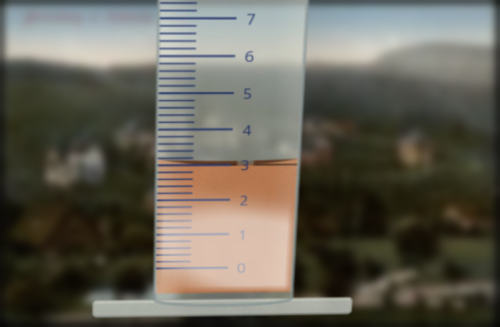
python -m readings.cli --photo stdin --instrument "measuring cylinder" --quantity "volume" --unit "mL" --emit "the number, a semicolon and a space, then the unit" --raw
3; mL
